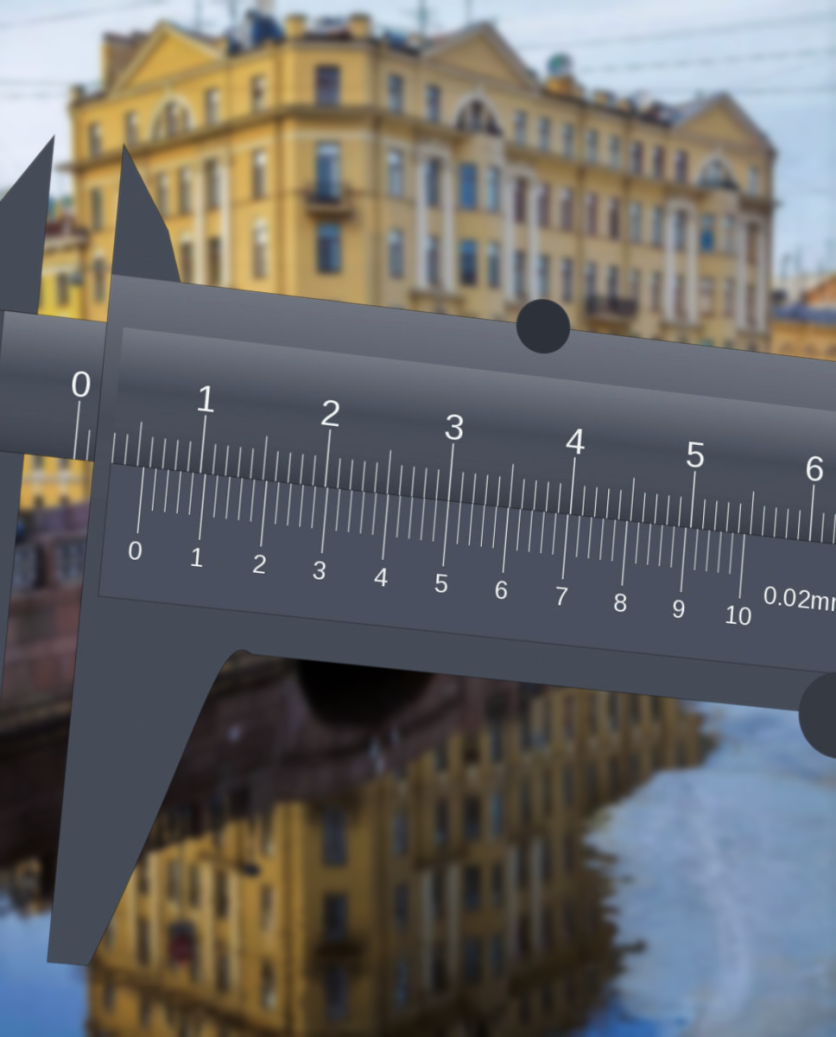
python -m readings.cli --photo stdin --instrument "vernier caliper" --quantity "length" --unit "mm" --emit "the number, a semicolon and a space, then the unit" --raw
5.5; mm
